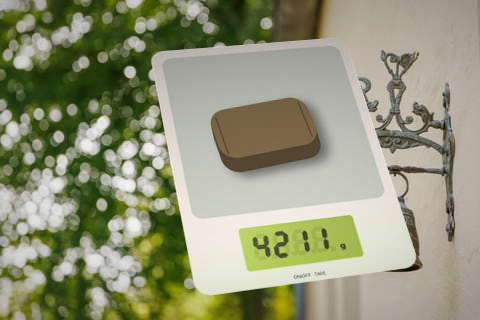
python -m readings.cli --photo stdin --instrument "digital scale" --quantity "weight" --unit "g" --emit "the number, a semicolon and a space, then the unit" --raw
4211; g
